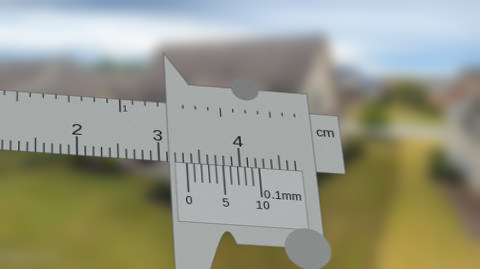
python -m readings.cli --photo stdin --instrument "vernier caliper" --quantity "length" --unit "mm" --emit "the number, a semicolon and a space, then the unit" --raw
33.4; mm
